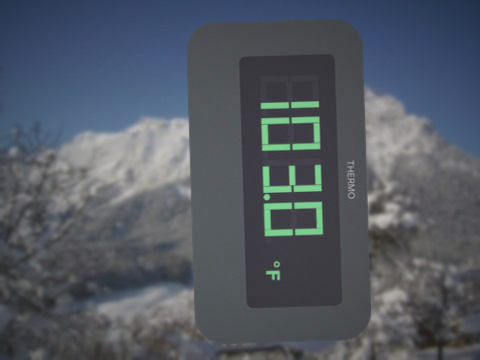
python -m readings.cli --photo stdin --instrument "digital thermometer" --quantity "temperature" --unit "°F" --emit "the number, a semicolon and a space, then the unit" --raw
103.0; °F
